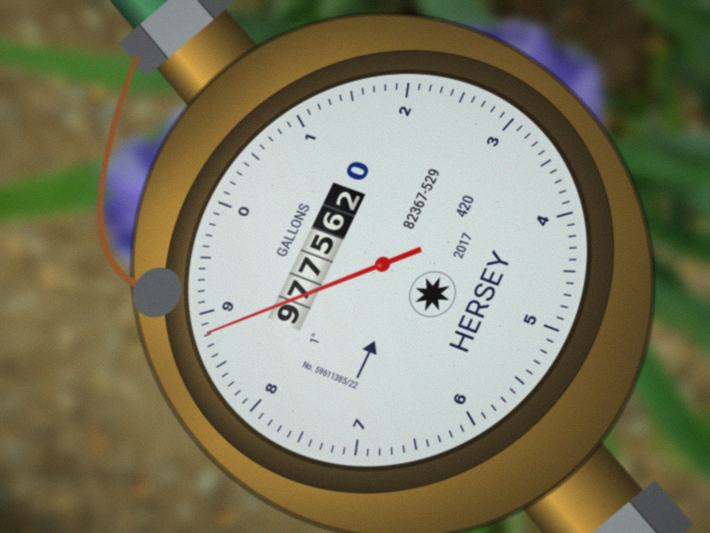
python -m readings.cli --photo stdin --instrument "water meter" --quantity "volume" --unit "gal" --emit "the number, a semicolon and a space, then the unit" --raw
9775618.8; gal
